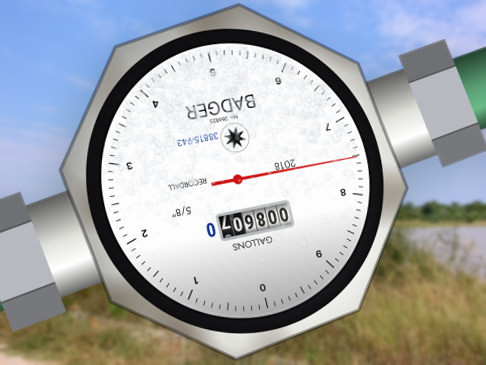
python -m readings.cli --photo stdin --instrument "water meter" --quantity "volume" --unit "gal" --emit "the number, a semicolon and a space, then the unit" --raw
86067.5; gal
